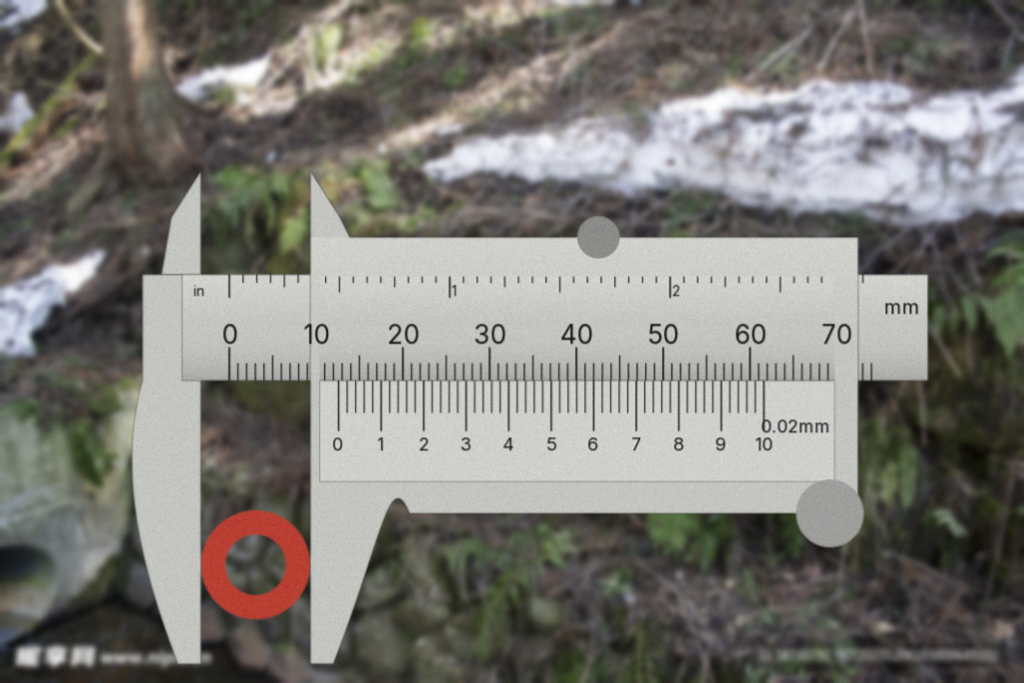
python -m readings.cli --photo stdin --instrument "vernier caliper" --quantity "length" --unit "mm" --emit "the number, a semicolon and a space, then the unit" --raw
12.6; mm
